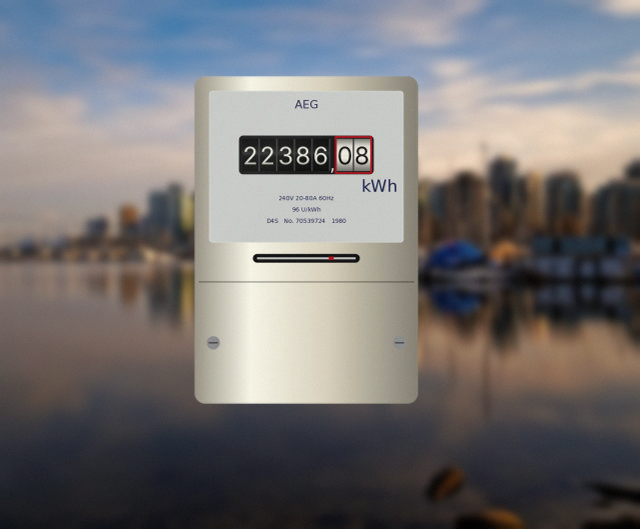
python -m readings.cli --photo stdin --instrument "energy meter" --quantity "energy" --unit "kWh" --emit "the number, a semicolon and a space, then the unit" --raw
22386.08; kWh
